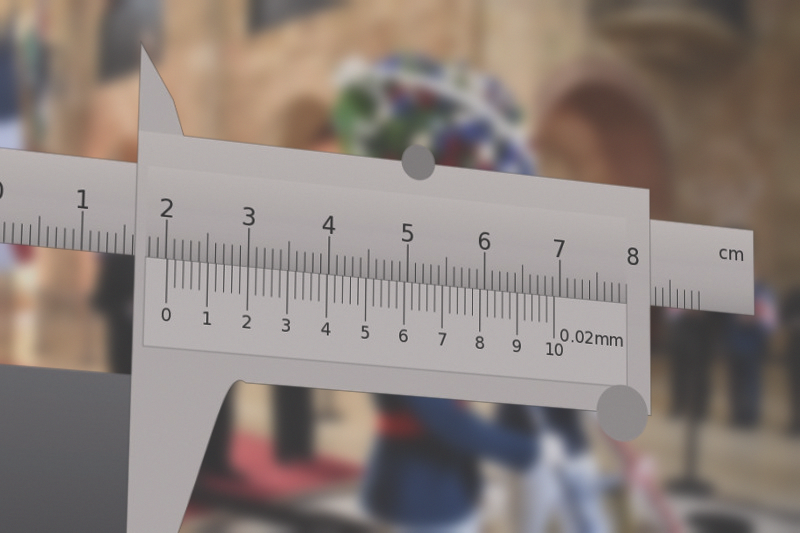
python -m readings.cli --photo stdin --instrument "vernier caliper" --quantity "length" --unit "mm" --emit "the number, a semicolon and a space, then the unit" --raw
20.2; mm
